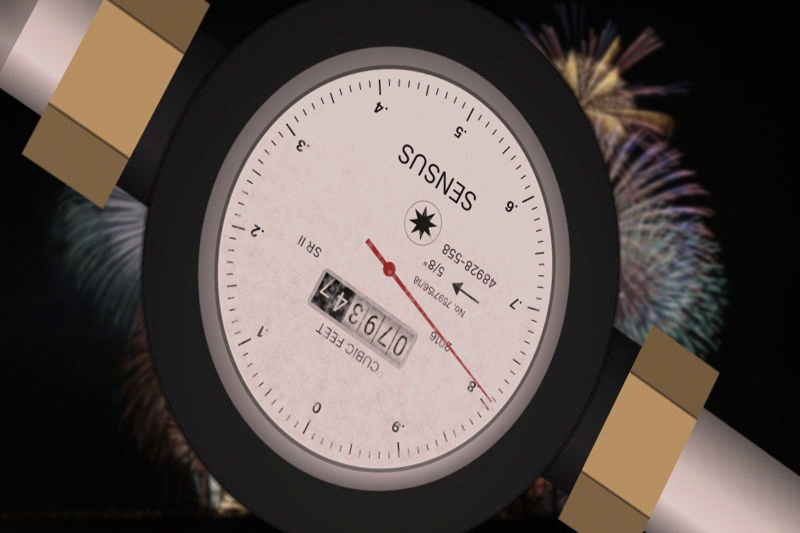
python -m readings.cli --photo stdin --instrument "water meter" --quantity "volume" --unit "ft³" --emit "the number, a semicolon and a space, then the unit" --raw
79346.79; ft³
